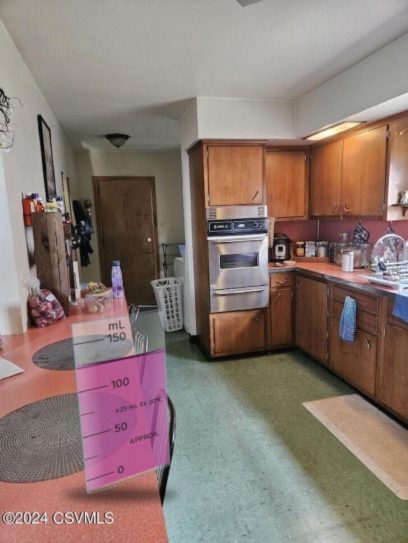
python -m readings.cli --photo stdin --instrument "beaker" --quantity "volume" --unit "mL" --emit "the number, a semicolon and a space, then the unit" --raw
125; mL
